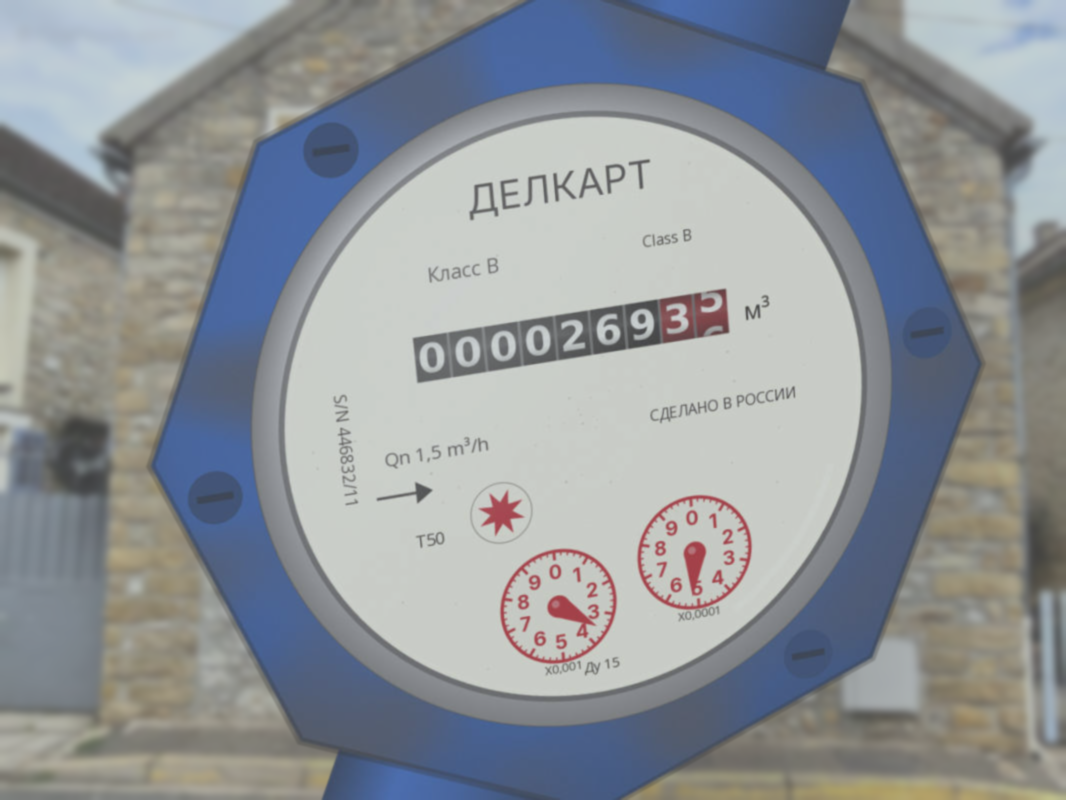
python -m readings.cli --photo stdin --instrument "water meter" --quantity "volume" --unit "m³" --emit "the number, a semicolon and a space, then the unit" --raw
269.3535; m³
